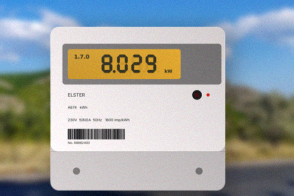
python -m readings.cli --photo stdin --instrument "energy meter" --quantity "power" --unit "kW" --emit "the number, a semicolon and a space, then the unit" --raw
8.029; kW
